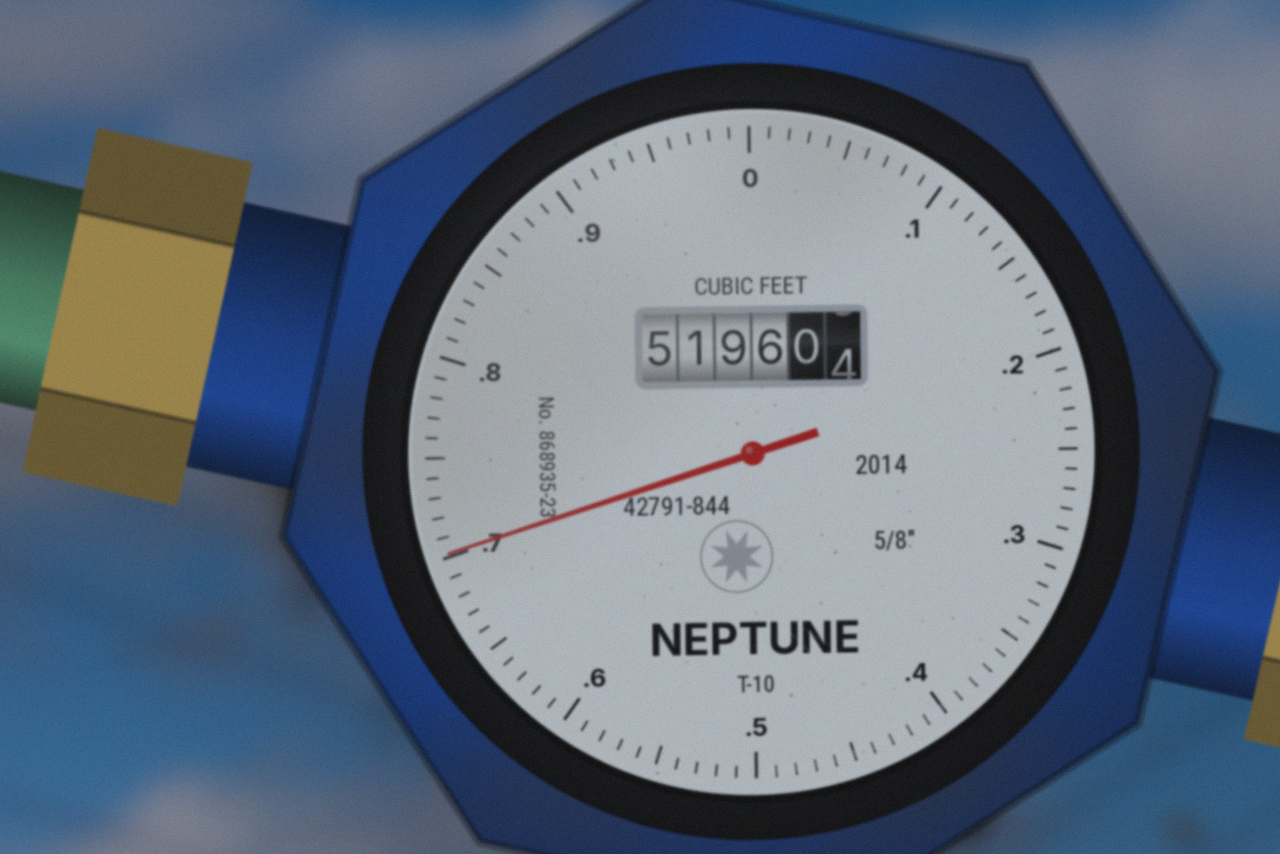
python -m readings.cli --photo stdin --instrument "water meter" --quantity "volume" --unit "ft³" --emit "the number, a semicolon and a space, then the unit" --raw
519603.70; ft³
